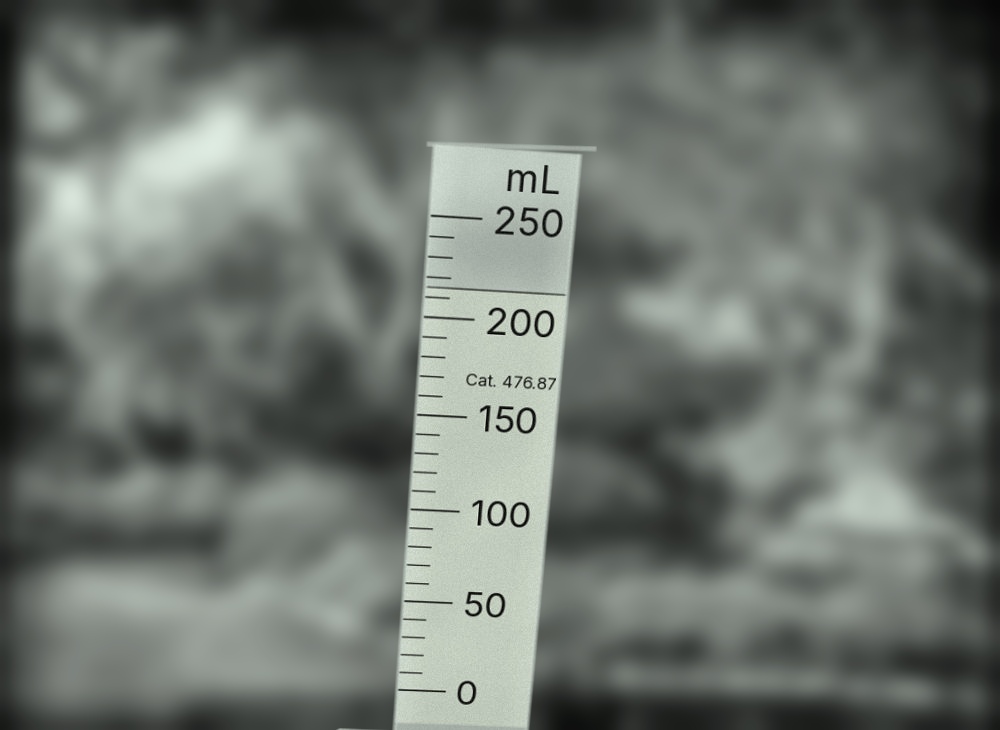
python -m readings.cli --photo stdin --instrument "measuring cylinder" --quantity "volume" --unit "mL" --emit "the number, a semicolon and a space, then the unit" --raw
215; mL
